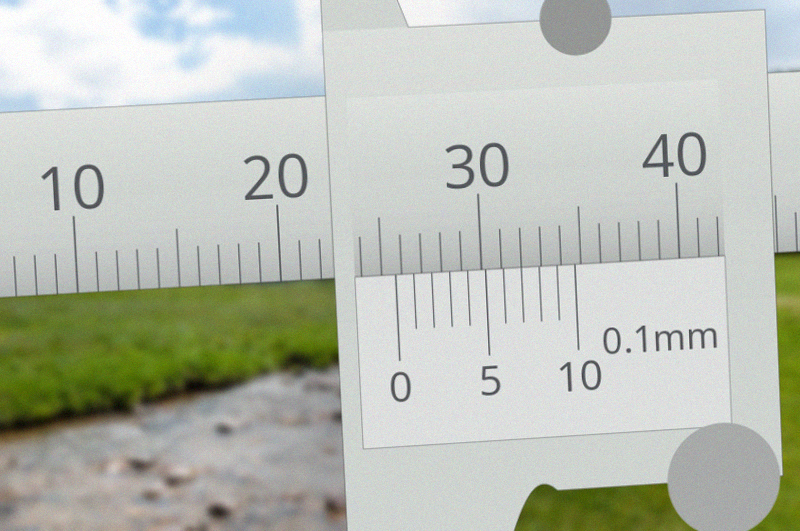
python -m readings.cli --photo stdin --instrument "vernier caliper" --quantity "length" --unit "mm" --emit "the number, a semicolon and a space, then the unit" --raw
25.7; mm
